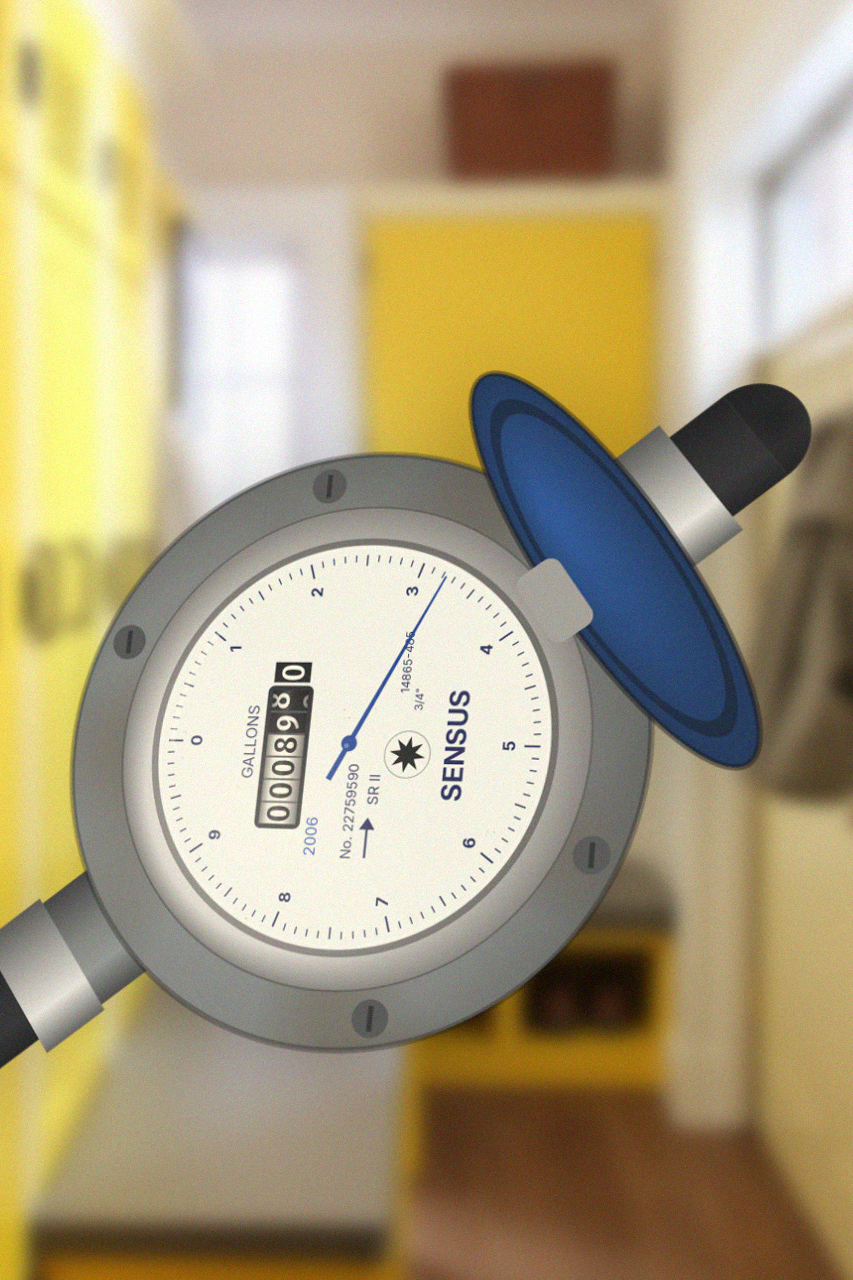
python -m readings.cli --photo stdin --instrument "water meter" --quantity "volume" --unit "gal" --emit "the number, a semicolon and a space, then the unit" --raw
8983.2; gal
